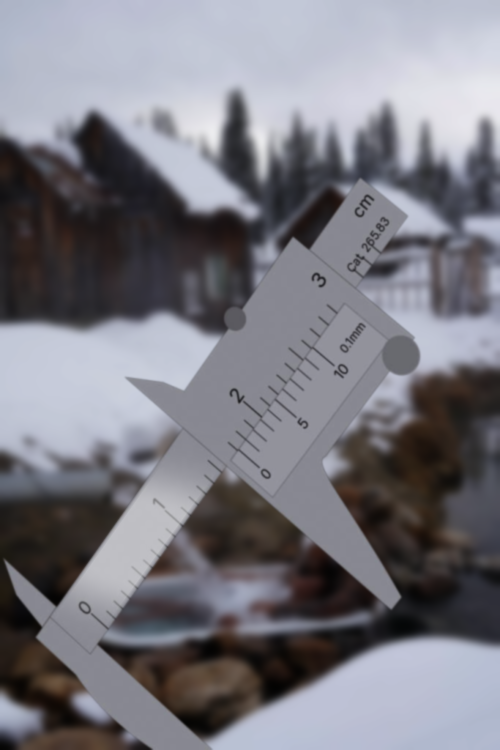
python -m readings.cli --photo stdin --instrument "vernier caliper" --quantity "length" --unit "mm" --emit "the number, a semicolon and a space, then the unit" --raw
17.1; mm
